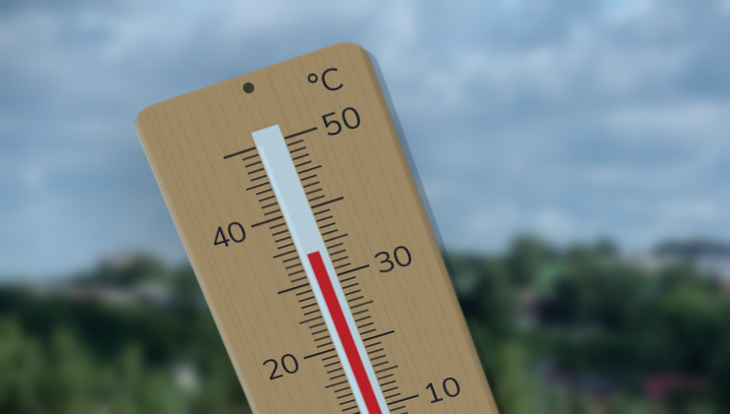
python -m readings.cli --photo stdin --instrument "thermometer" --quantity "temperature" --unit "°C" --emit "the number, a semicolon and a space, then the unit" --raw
34; °C
